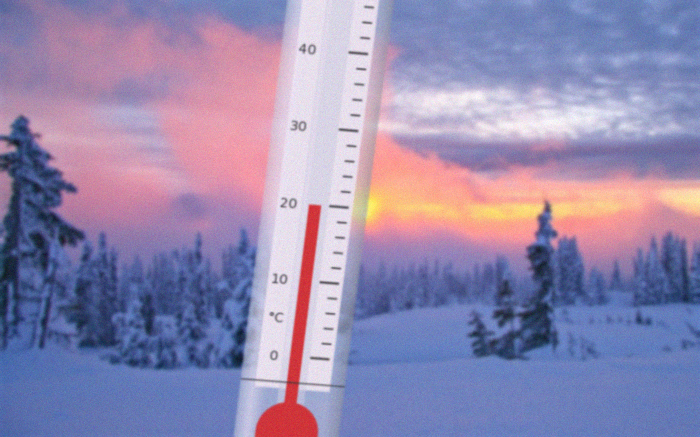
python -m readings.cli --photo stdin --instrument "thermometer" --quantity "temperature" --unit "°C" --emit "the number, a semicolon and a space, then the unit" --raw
20; °C
